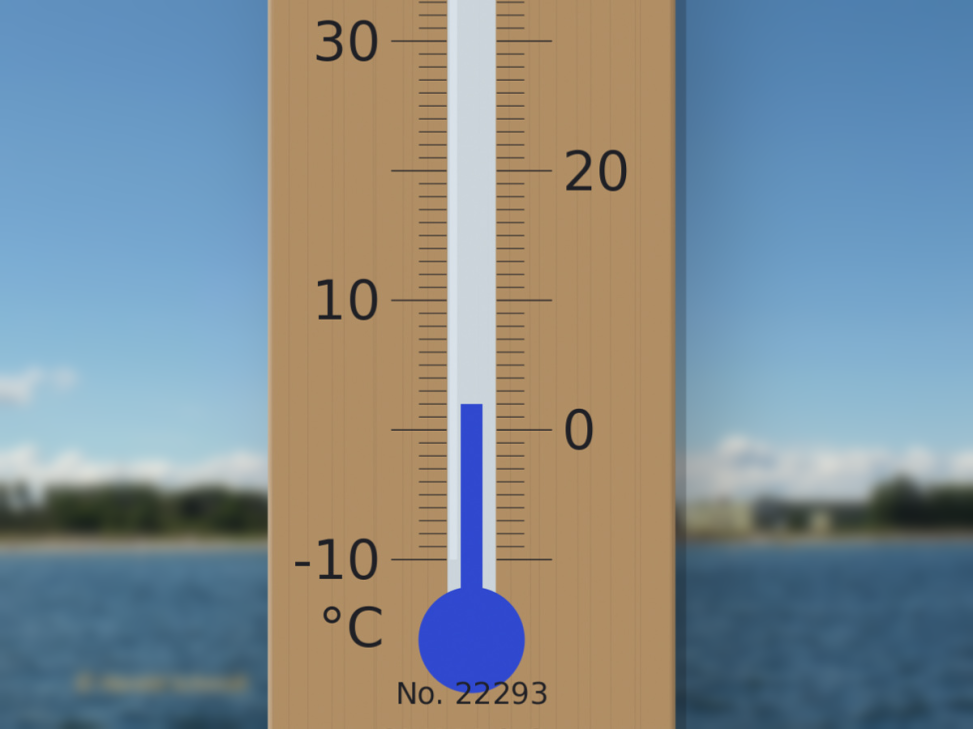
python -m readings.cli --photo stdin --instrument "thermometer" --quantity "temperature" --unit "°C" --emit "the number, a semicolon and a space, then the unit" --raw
2; °C
